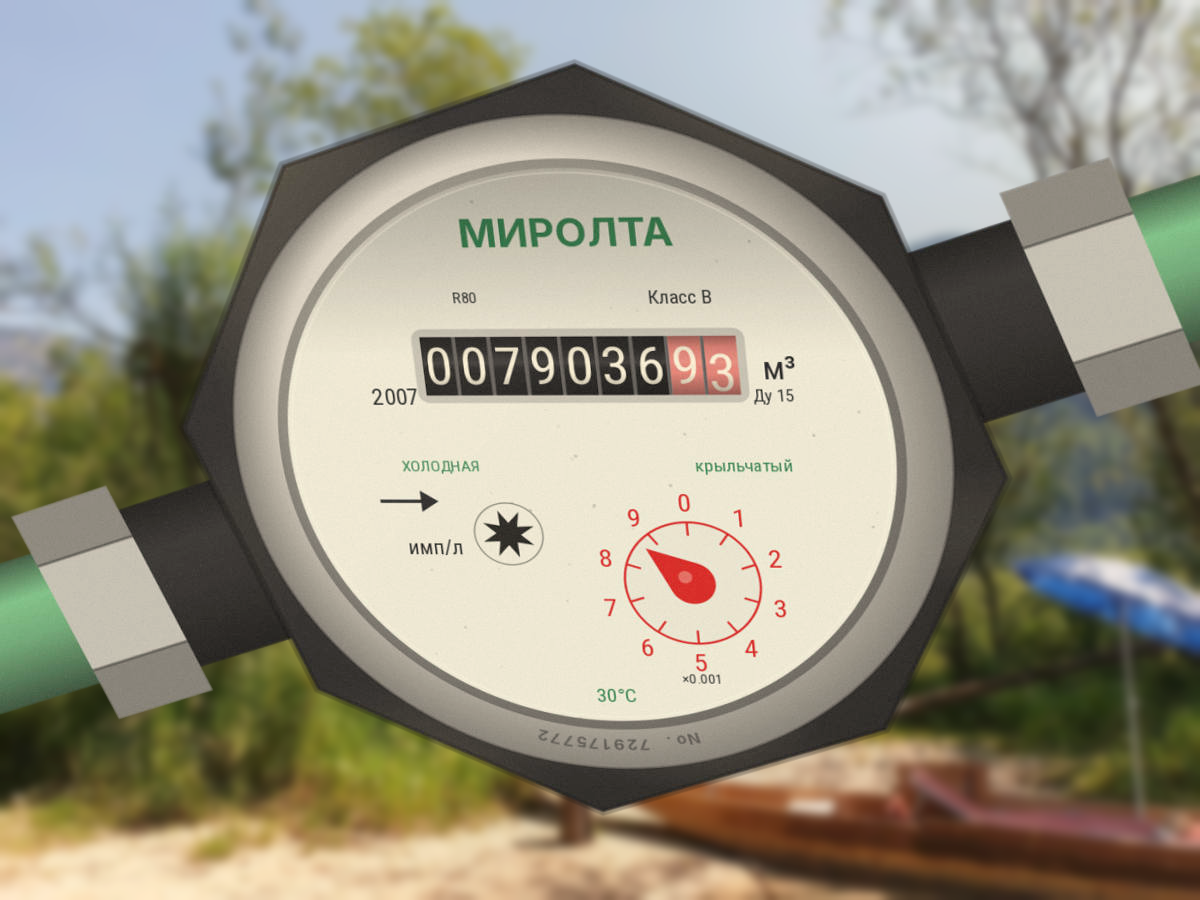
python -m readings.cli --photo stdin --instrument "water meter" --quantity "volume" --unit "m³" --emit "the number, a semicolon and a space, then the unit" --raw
79036.928; m³
